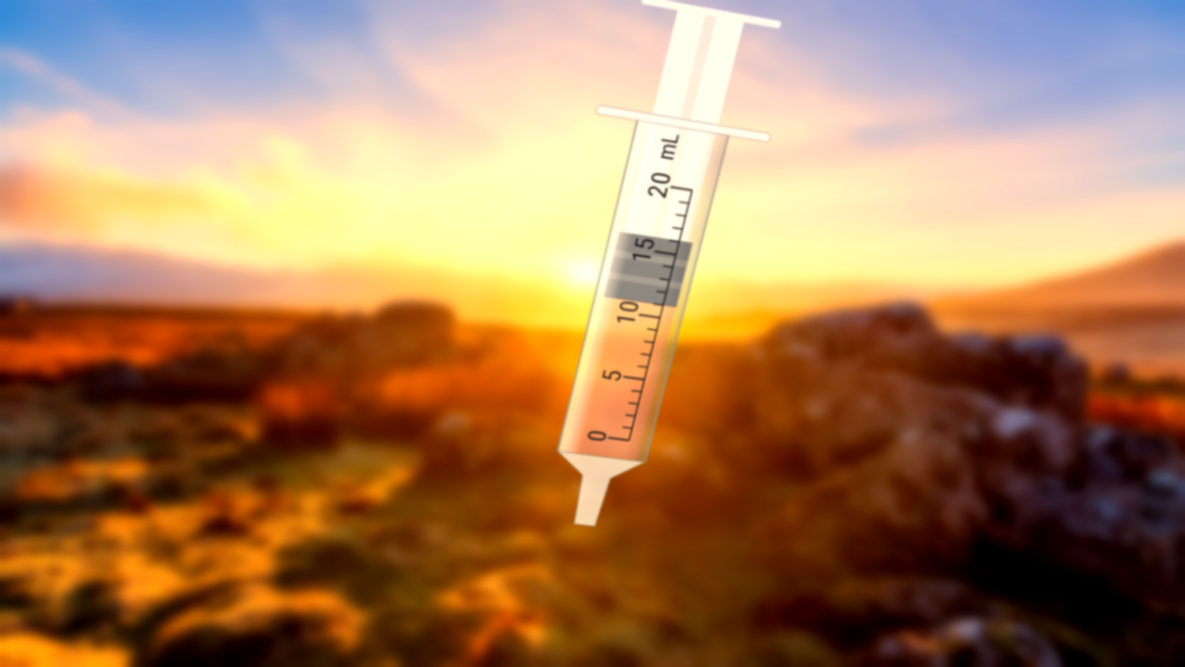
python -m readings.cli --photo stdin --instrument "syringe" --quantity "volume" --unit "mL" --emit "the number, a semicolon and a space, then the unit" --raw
11; mL
